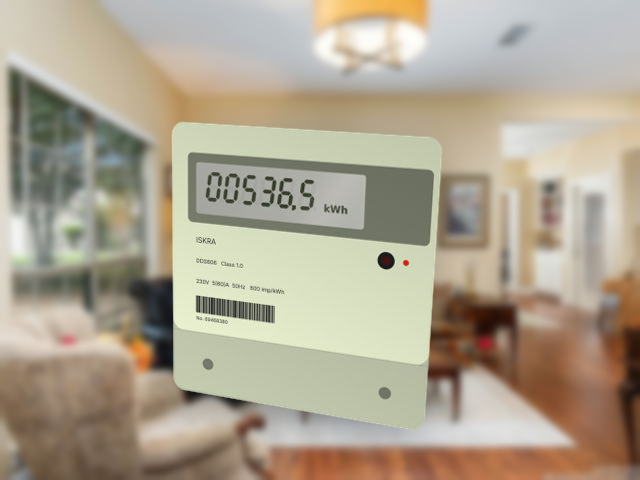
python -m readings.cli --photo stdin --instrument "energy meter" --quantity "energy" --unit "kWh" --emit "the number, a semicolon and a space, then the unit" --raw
536.5; kWh
